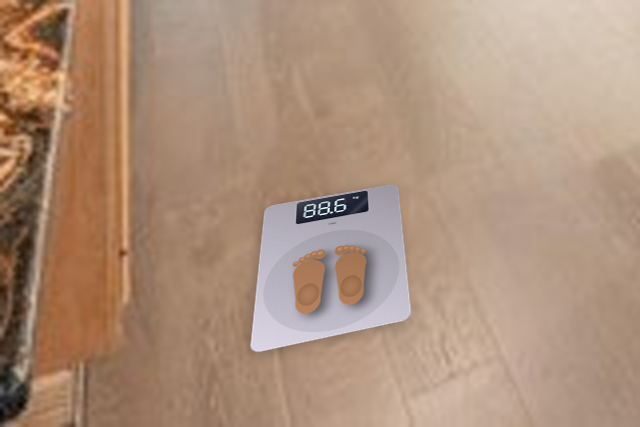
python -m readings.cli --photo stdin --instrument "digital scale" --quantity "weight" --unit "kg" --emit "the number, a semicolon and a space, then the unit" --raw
88.6; kg
